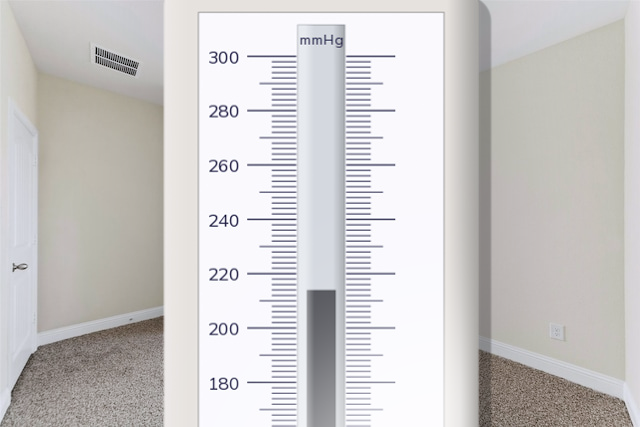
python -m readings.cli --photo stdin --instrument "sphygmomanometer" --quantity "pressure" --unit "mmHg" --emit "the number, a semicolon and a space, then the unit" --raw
214; mmHg
